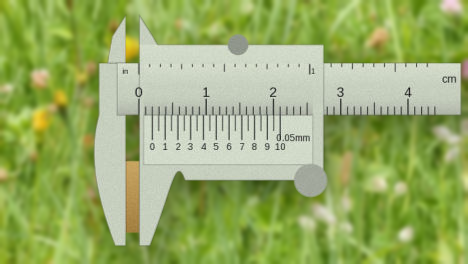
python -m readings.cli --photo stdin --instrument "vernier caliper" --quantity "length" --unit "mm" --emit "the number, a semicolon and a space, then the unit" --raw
2.0; mm
